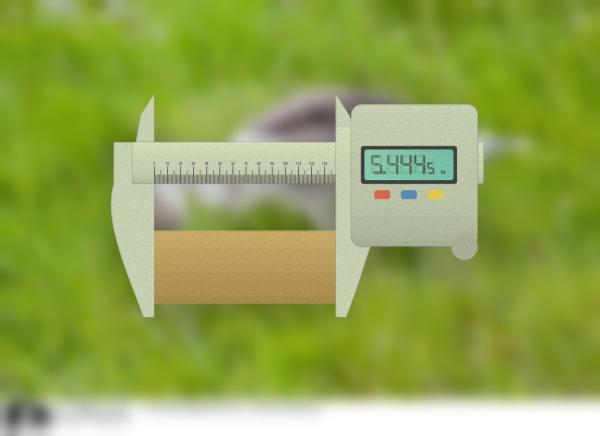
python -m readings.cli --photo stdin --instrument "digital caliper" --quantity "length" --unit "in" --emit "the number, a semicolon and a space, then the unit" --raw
5.4445; in
